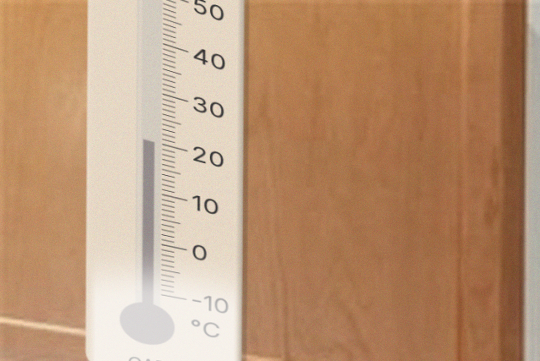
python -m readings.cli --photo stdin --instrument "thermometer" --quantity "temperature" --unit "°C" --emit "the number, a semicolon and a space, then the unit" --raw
20; °C
